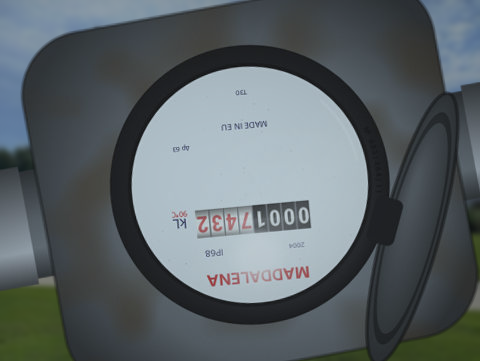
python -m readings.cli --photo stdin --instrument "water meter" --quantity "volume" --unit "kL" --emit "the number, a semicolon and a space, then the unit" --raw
1.7432; kL
